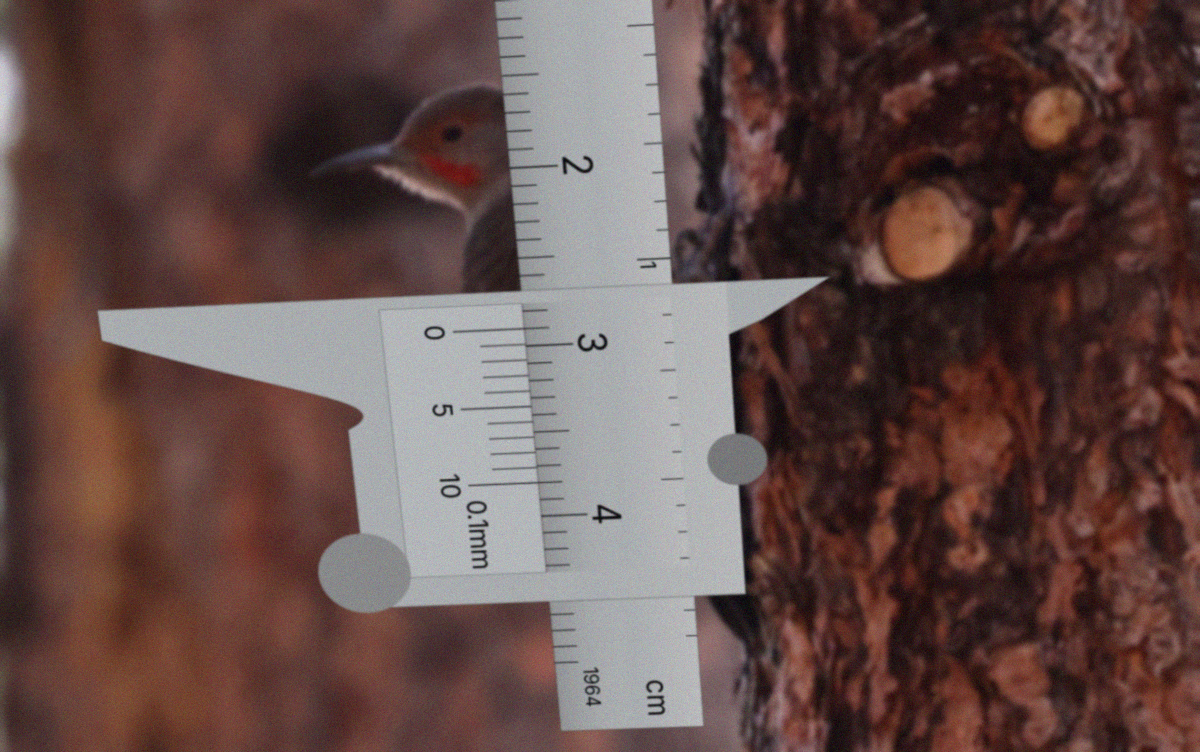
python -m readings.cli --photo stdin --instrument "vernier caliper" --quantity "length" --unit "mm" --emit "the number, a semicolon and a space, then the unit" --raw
29.0; mm
